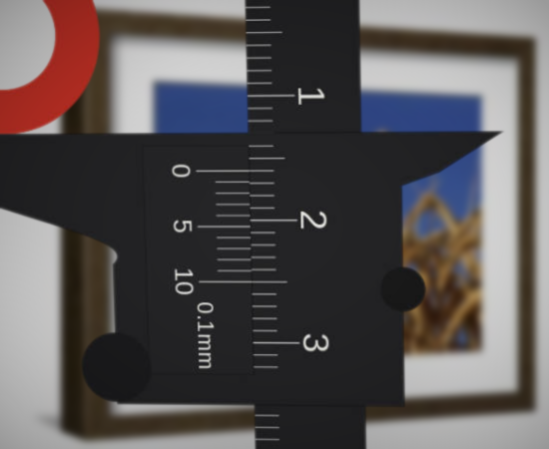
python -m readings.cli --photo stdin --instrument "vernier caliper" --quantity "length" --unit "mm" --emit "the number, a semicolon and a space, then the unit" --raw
16.0; mm
